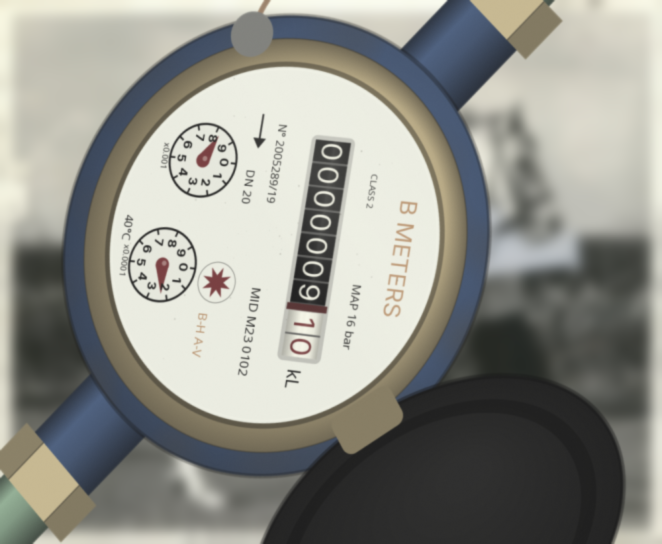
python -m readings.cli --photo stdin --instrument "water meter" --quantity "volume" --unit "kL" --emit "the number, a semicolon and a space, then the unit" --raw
9.1082; kL
